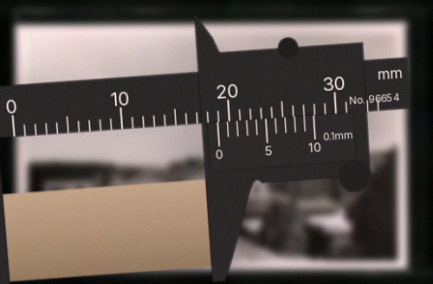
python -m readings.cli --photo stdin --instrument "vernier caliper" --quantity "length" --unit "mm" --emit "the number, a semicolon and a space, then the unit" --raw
18.9; mm
